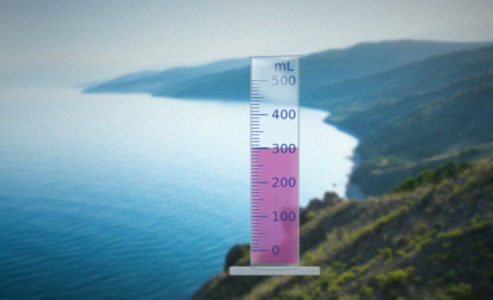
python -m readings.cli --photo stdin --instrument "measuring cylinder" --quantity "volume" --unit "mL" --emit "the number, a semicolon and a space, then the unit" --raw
300; mL
